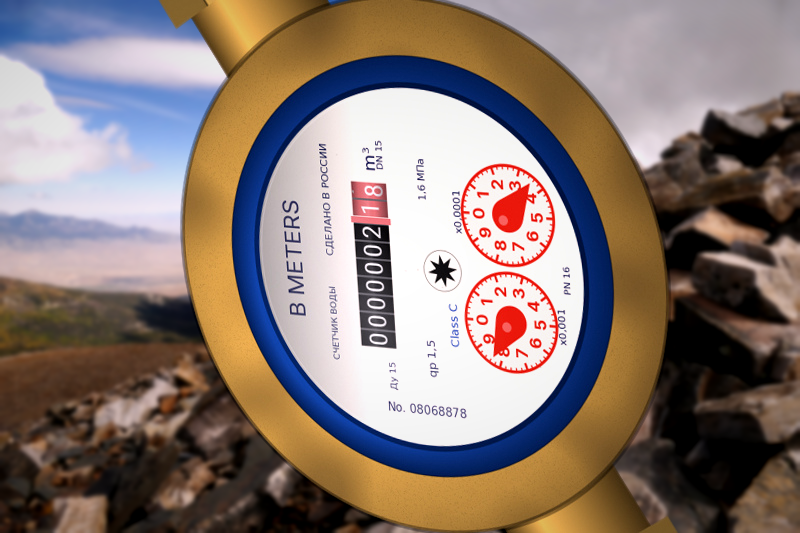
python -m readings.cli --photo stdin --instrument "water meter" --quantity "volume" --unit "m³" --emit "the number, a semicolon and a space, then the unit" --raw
2.1783; m³
